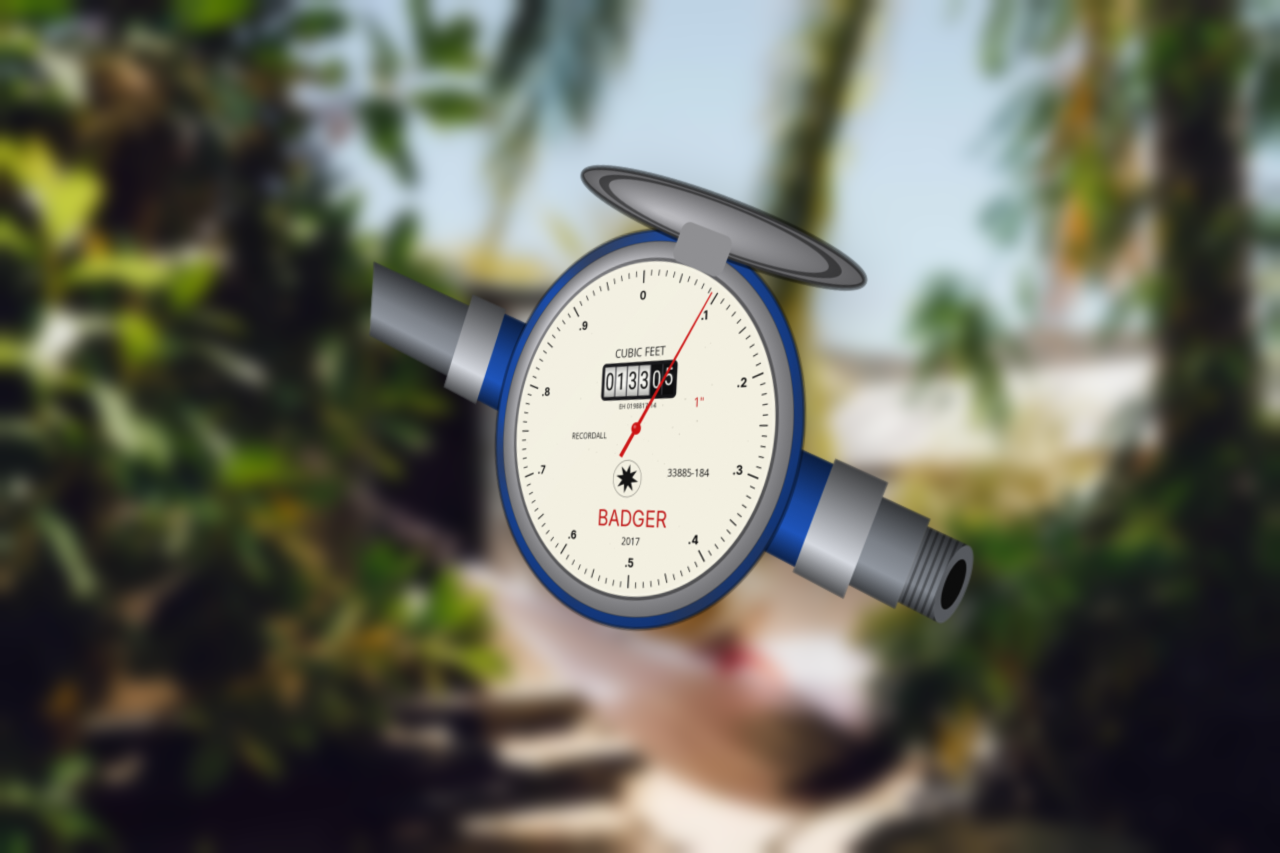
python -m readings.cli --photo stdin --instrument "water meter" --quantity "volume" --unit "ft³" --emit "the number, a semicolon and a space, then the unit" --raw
13305.09; ft³
